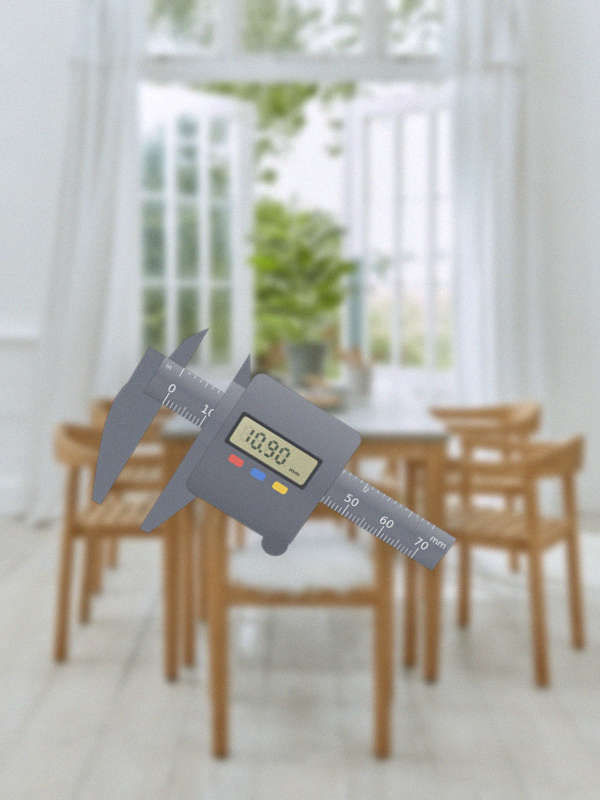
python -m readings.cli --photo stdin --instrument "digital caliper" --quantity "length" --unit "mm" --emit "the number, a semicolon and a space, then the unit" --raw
10.90; mm
